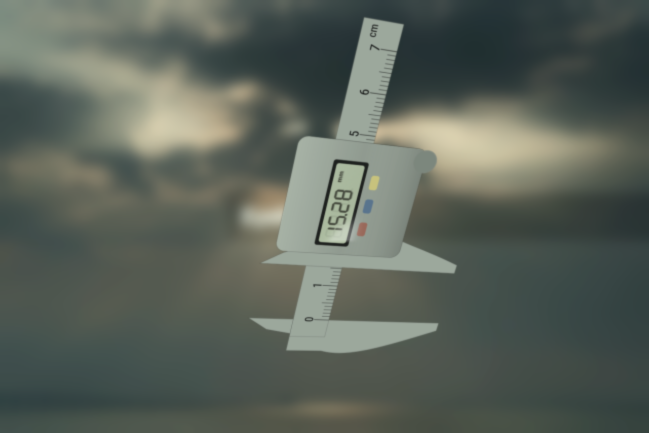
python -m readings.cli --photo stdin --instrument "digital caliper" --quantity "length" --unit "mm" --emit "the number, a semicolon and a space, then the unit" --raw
15.28; mm
